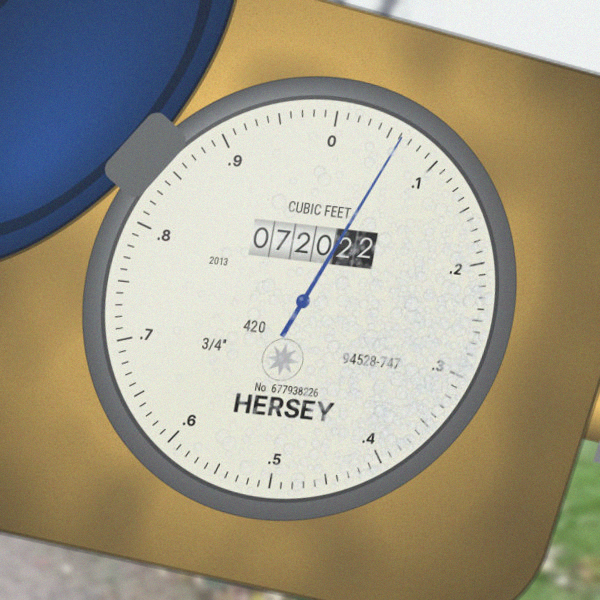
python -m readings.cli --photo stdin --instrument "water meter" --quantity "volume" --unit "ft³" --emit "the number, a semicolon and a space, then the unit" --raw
72022.06; ft³
